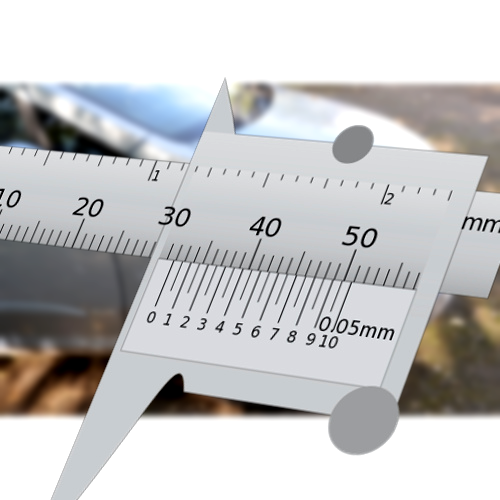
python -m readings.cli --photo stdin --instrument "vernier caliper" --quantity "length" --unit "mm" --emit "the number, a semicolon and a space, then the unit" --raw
31.8; mm
